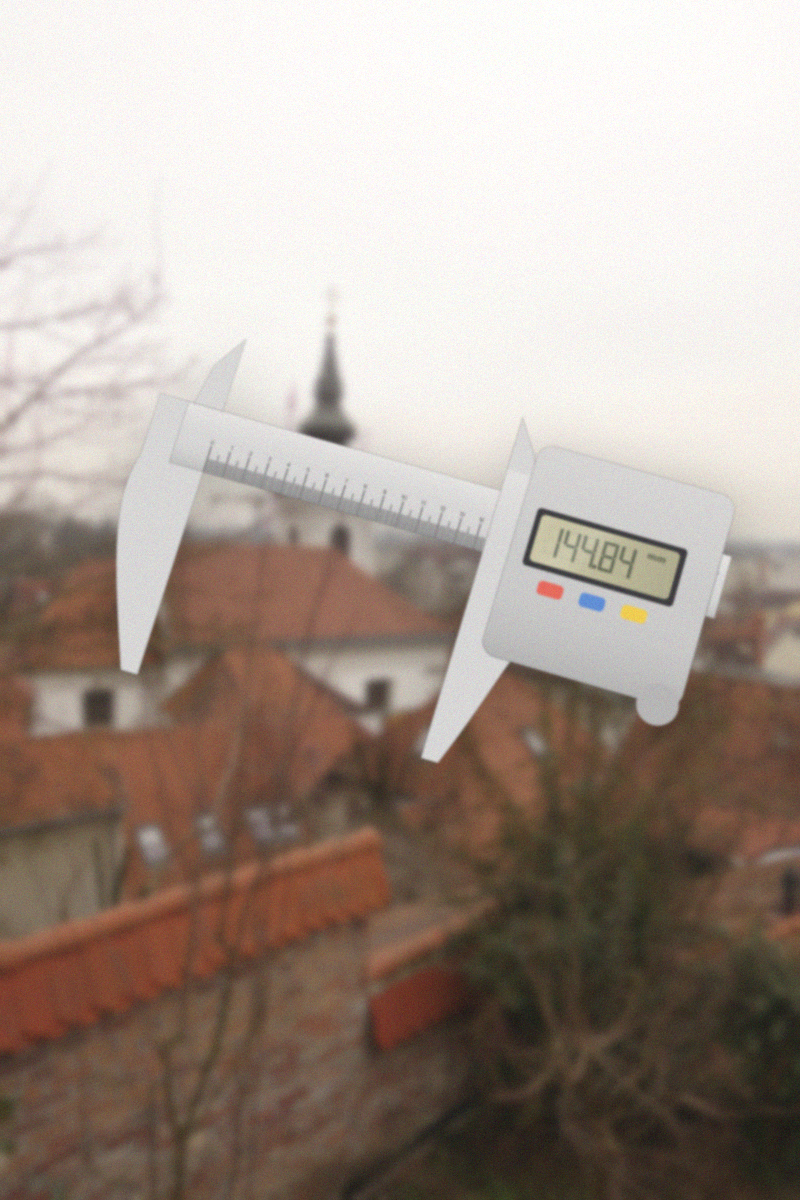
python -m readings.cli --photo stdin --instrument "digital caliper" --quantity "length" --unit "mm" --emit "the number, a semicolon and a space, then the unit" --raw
144.84; mm
